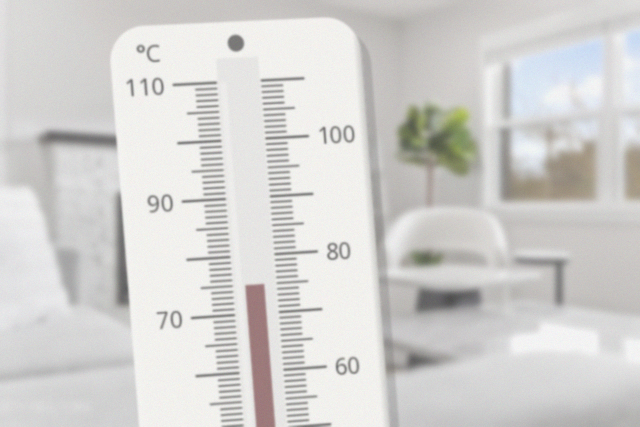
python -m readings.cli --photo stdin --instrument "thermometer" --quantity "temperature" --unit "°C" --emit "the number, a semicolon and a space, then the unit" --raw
75; °C
